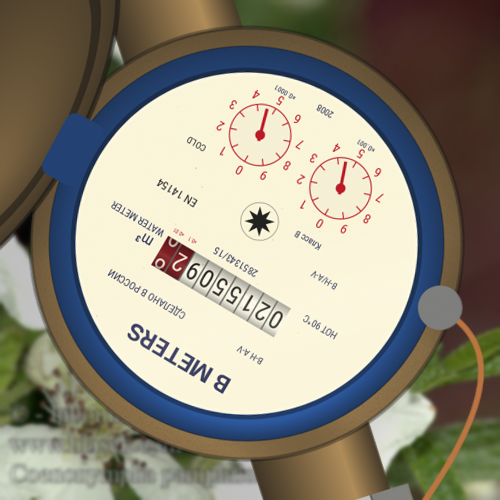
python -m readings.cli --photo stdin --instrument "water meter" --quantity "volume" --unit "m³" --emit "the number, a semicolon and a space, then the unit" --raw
215509.2844; m³
